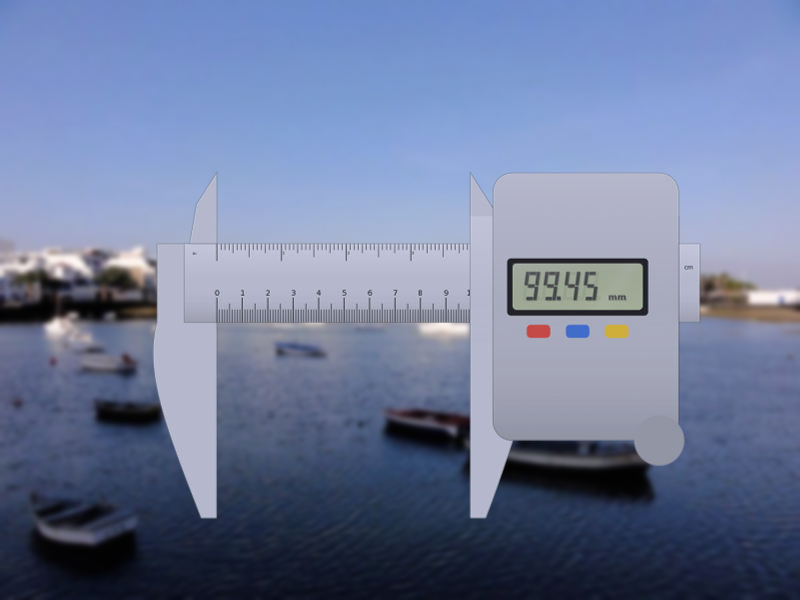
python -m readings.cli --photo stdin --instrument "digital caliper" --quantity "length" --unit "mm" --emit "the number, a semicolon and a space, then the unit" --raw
99.45; mm
